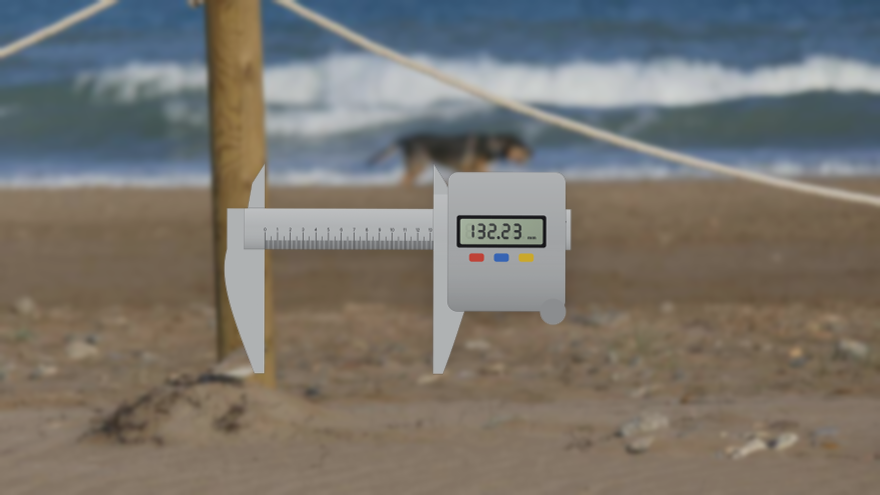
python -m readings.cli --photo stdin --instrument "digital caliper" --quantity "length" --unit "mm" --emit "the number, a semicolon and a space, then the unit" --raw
132.23; mm
